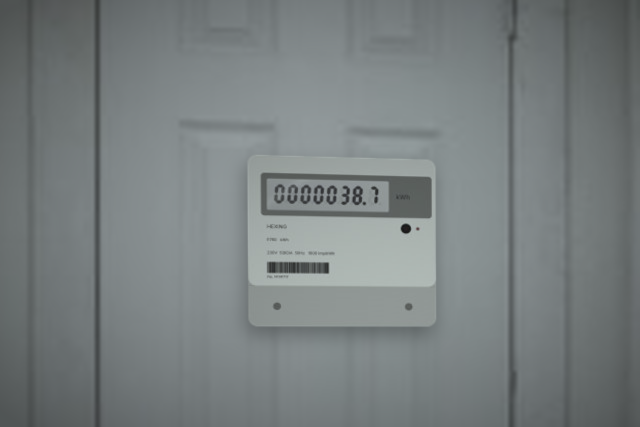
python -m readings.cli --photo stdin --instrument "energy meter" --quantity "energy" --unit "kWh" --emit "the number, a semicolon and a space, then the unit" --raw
38.7; kWh
